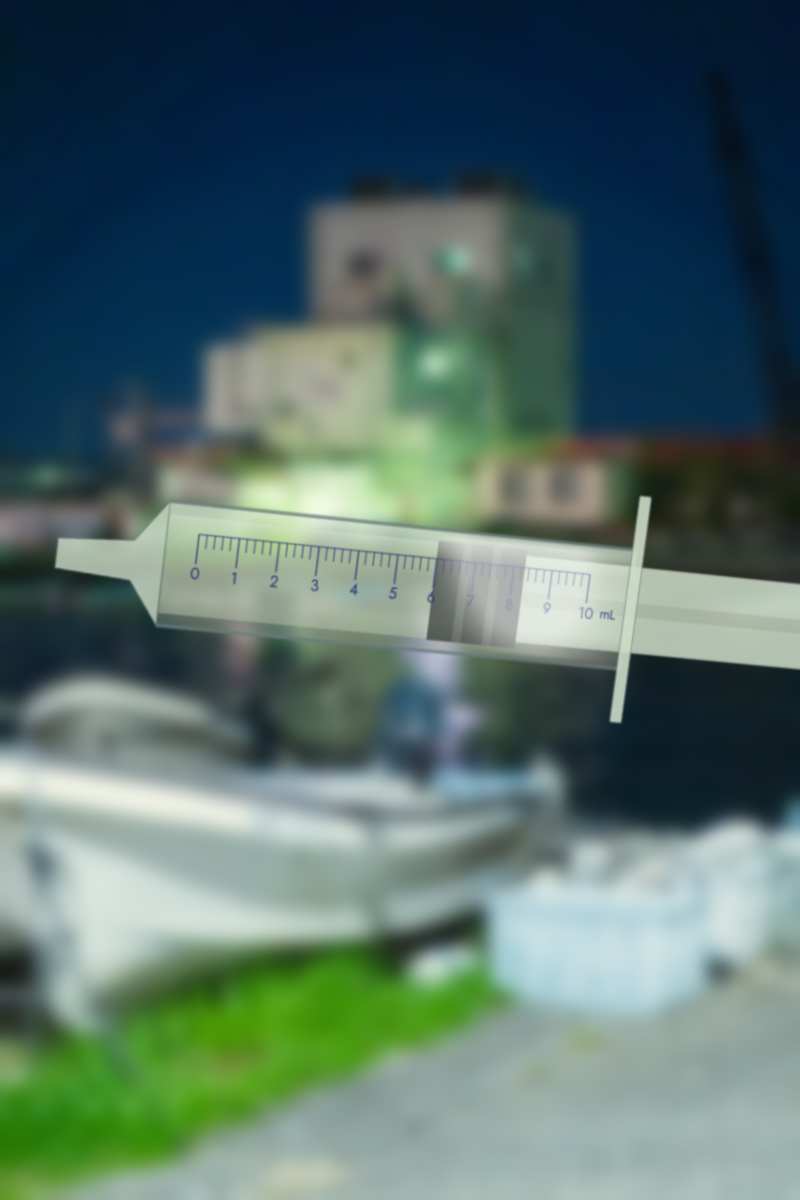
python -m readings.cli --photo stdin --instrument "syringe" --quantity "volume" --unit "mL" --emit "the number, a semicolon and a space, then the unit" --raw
6; mL
